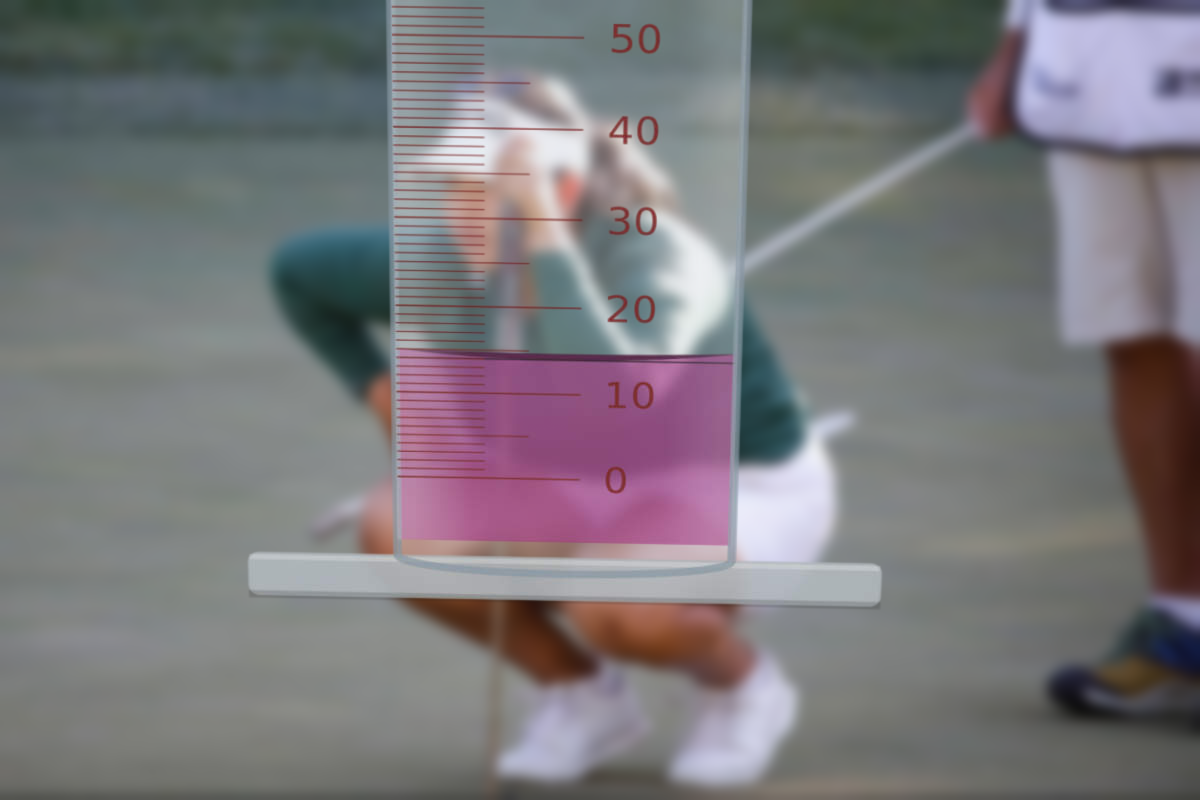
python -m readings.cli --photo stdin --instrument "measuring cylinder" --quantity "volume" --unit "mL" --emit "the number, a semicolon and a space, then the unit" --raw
14; mL
